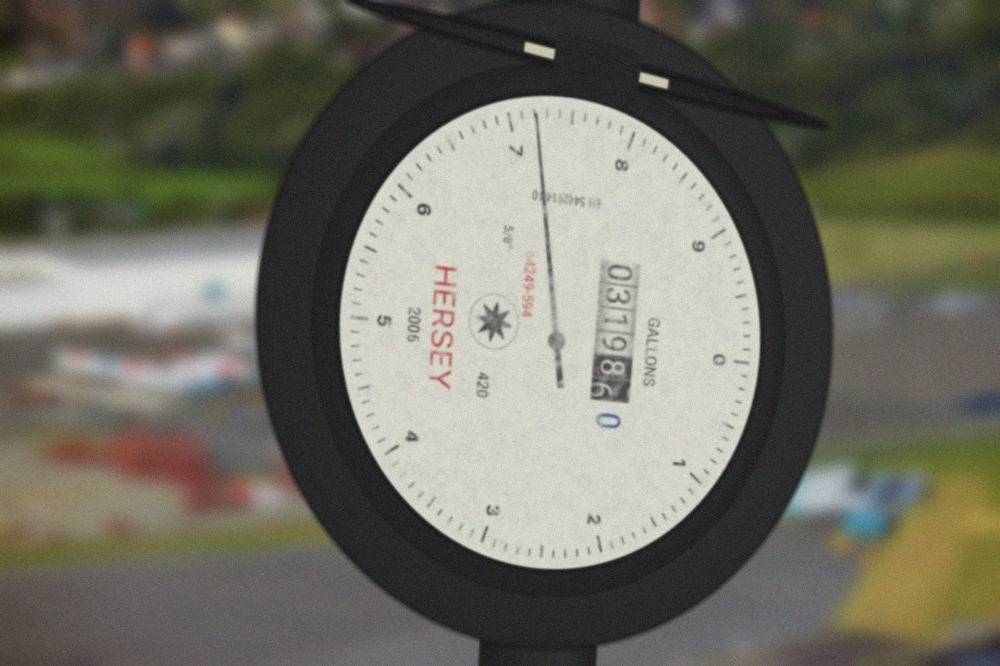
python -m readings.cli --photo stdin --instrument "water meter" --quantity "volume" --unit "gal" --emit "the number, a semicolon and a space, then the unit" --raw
319857.2; gal
